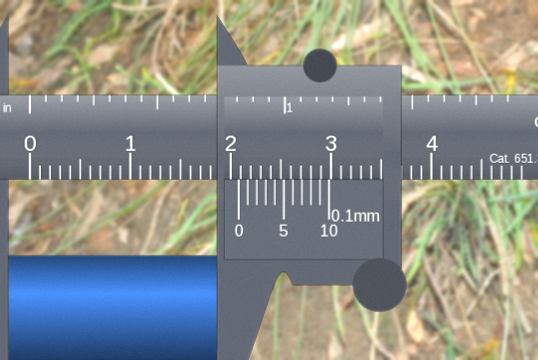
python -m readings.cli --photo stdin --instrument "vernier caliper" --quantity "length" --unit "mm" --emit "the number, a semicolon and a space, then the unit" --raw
20.8; mm
